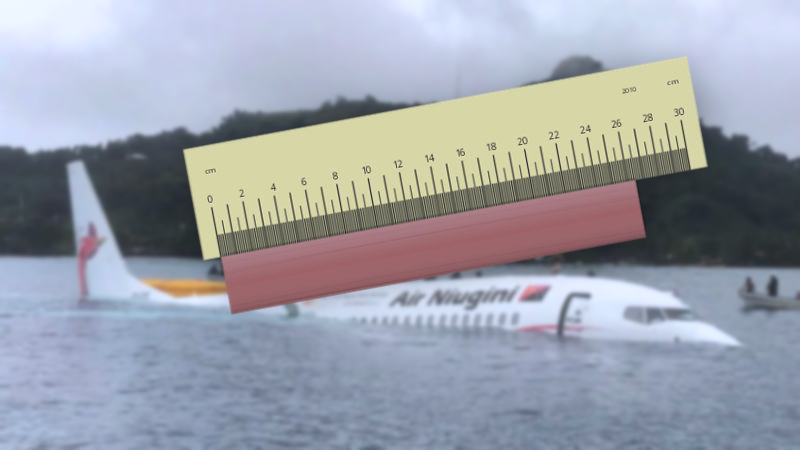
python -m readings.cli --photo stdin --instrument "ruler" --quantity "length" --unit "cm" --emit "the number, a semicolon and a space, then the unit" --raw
26.5; cm
